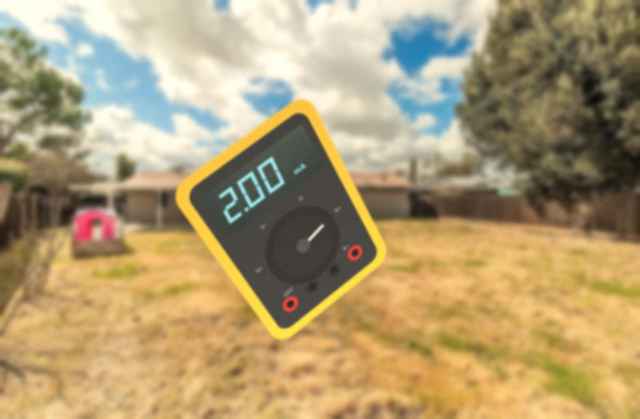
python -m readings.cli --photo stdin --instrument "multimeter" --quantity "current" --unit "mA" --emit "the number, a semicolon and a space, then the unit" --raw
2.00; mA
